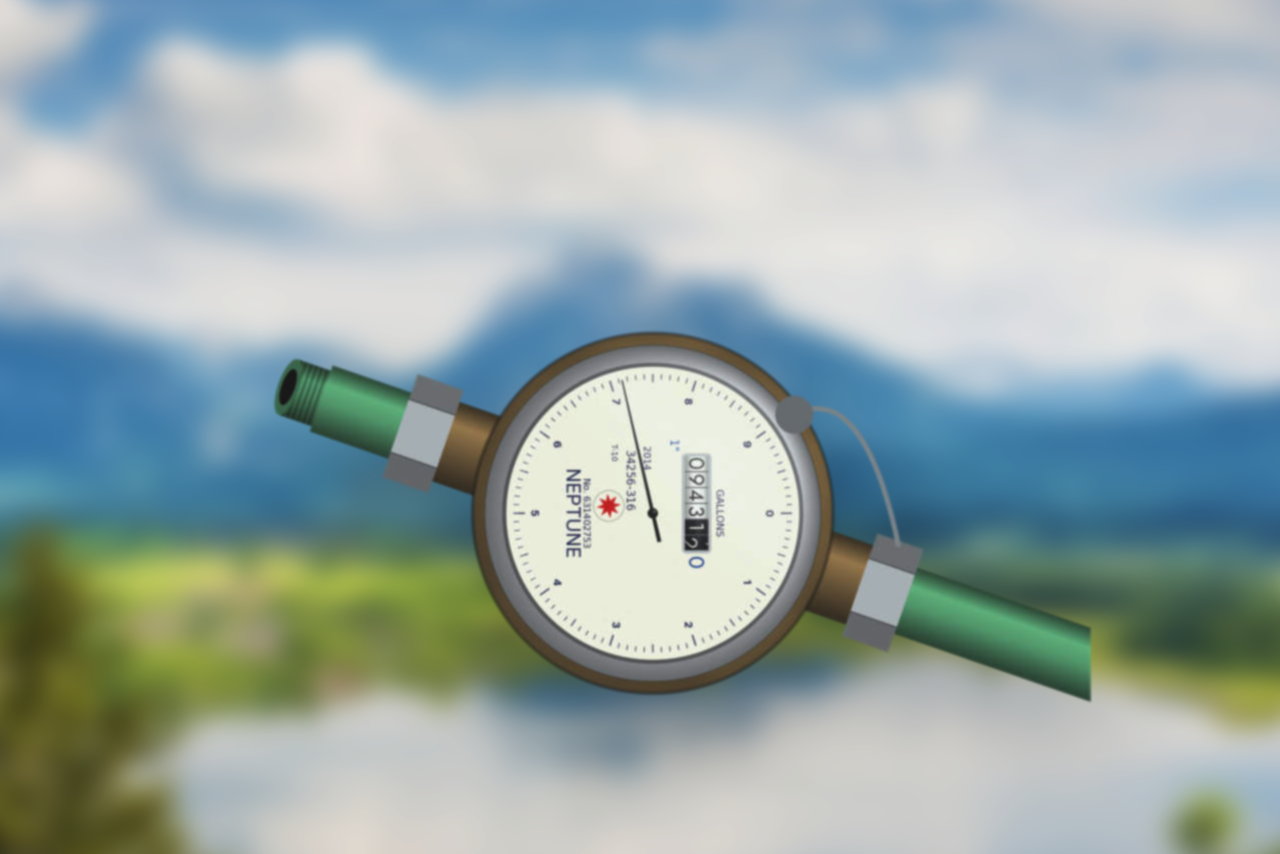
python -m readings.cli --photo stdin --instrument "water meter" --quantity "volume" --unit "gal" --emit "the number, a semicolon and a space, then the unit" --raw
943117.1; gal
